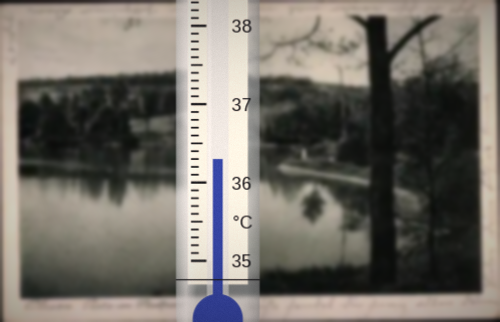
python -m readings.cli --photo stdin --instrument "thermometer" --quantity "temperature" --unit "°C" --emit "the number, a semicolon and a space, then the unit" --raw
36.3; °C
